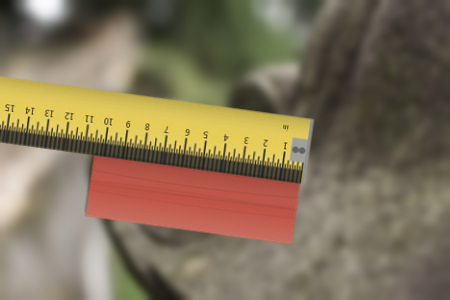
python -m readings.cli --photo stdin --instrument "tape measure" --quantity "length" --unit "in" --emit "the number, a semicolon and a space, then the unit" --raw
10.5; in
